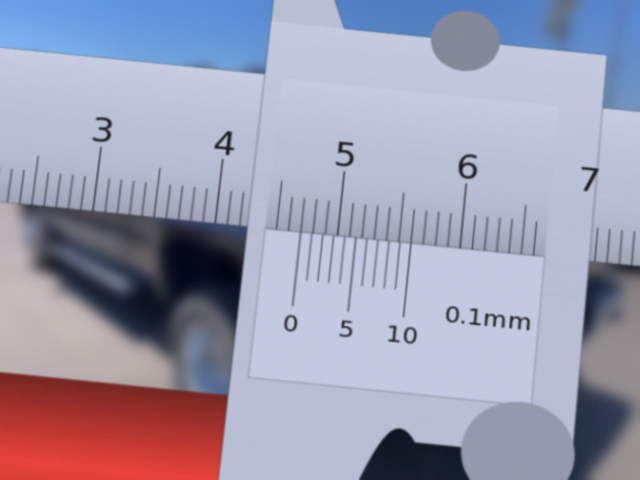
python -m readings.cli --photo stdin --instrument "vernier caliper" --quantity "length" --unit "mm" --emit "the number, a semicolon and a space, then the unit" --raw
47.0; mm
